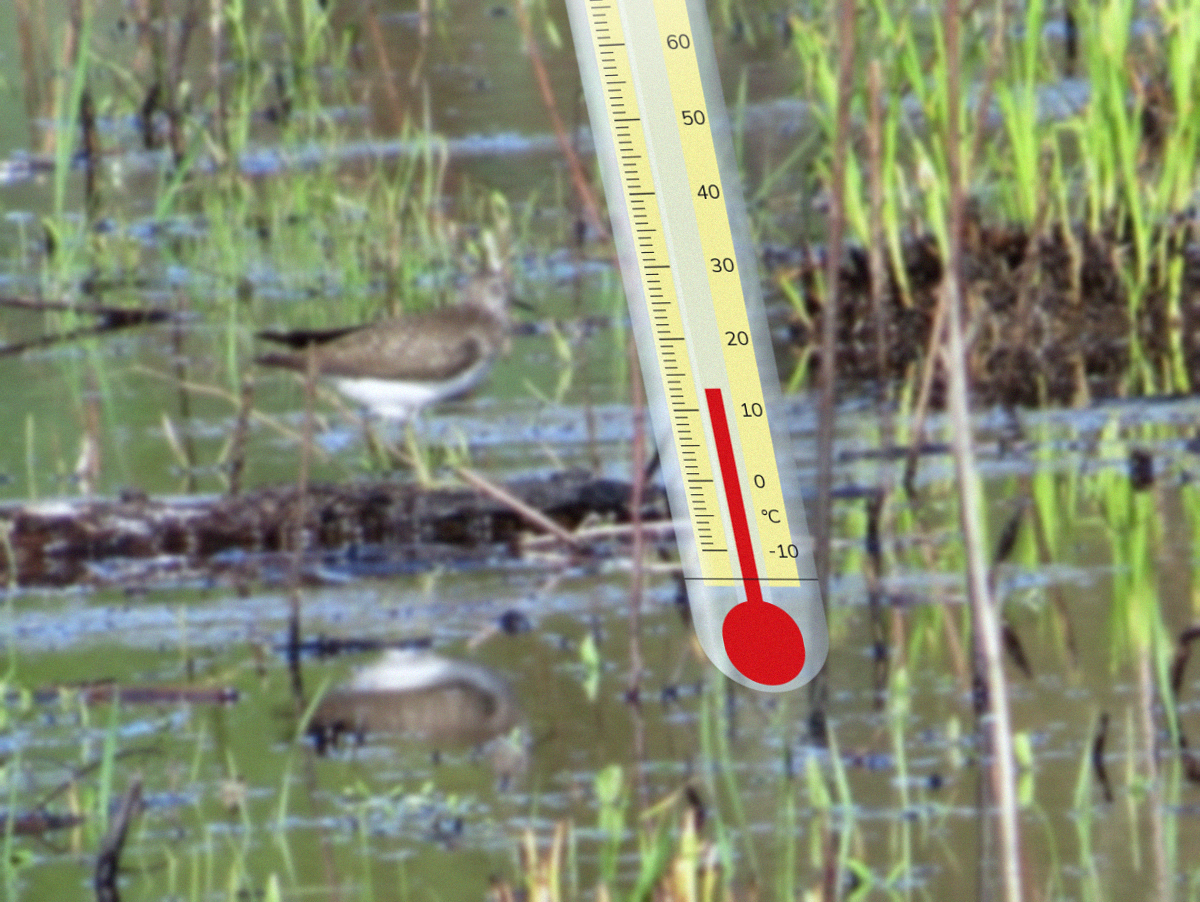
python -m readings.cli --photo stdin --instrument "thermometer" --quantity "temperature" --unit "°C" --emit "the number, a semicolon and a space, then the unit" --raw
13; °C
